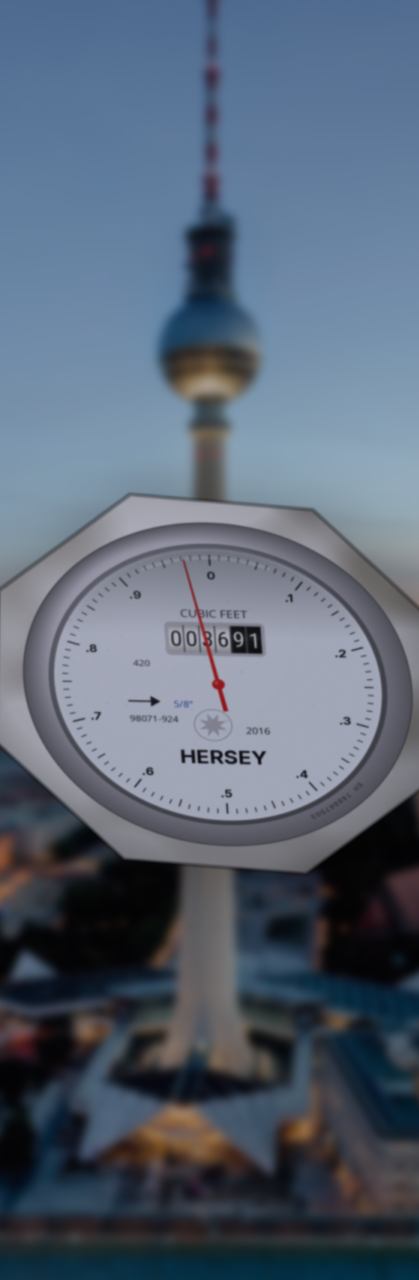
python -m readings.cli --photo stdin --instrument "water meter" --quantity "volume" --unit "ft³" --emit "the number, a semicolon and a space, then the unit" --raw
3690.97; ft³
